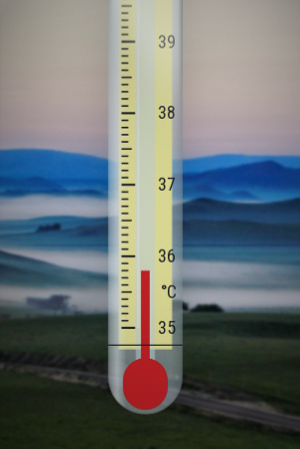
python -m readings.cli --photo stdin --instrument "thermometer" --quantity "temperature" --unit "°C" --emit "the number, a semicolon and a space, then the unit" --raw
35.8; °C
